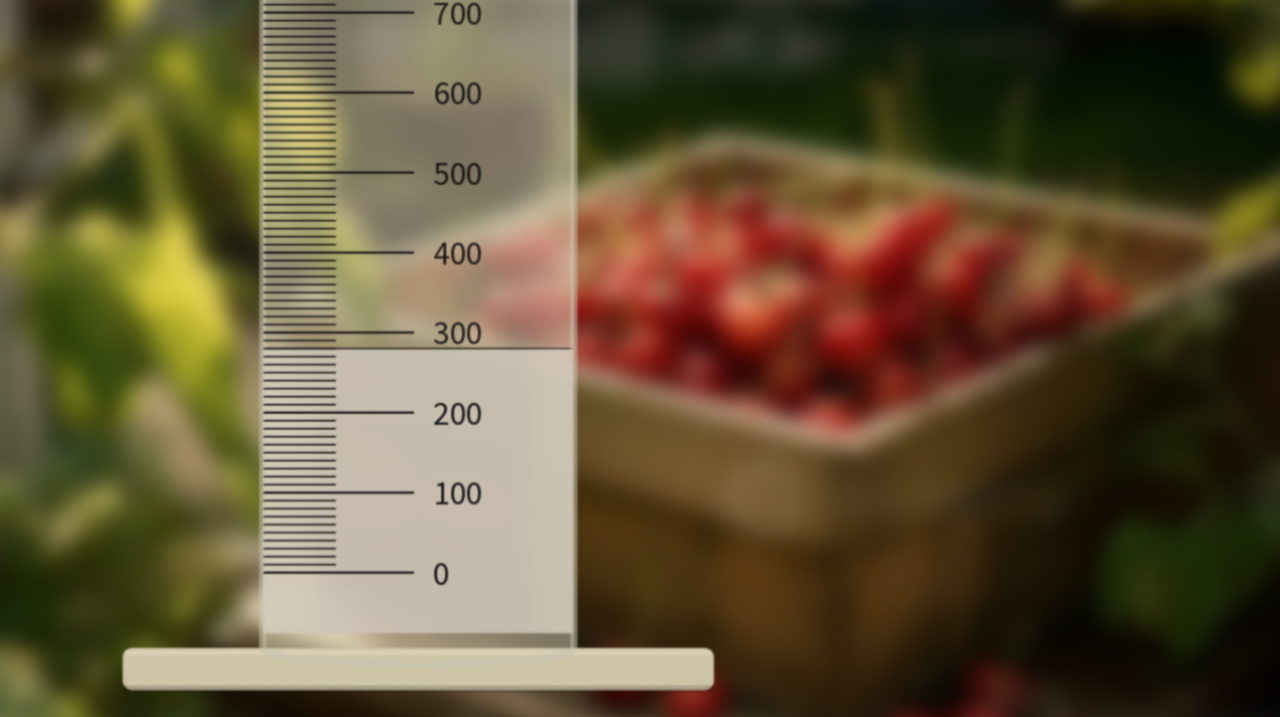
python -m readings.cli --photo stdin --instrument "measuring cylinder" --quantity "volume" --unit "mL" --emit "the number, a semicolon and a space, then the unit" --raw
280; mL
